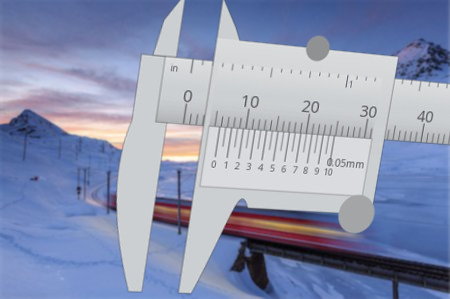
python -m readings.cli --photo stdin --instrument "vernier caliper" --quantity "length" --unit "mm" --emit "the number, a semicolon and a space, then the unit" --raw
5.8; mm
